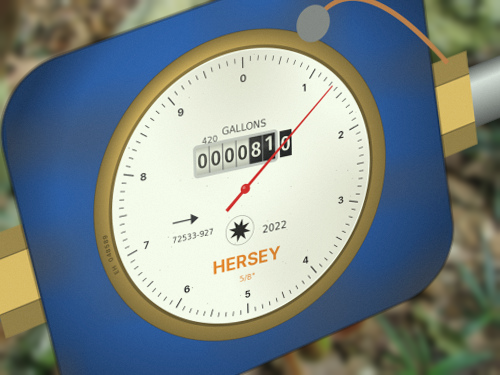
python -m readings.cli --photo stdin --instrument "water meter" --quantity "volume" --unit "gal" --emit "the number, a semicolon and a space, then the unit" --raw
811.3; gal
